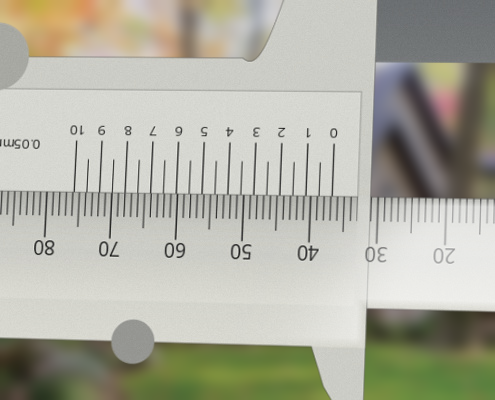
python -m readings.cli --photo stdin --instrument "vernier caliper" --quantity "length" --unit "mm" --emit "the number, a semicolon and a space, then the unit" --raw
36.8; mm
